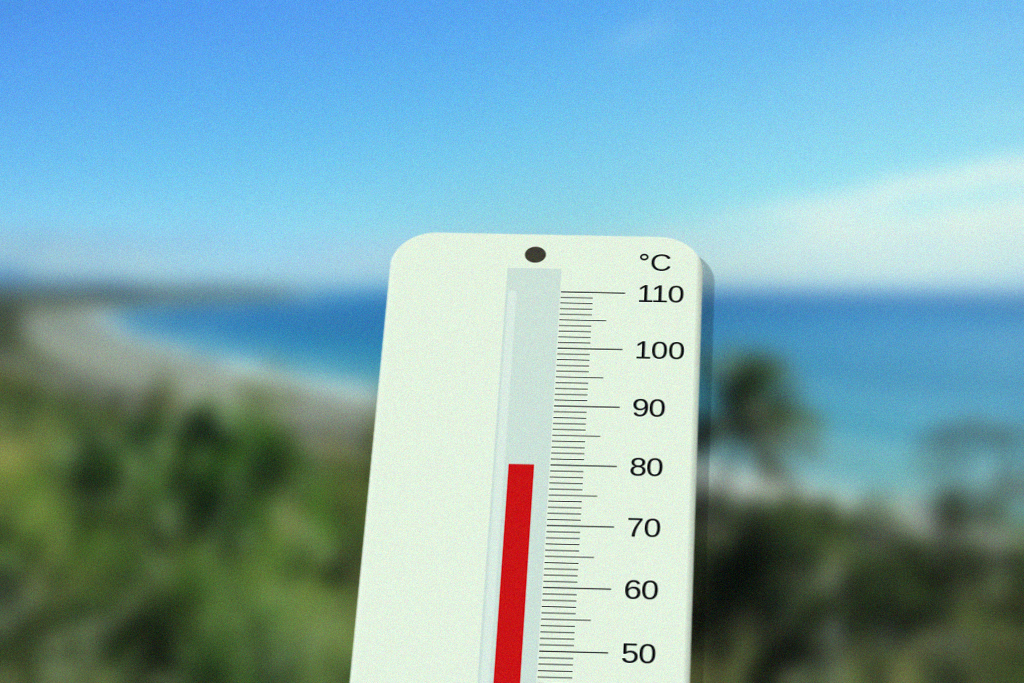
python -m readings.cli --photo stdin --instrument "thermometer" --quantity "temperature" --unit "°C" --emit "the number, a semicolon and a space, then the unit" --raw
80; °C
